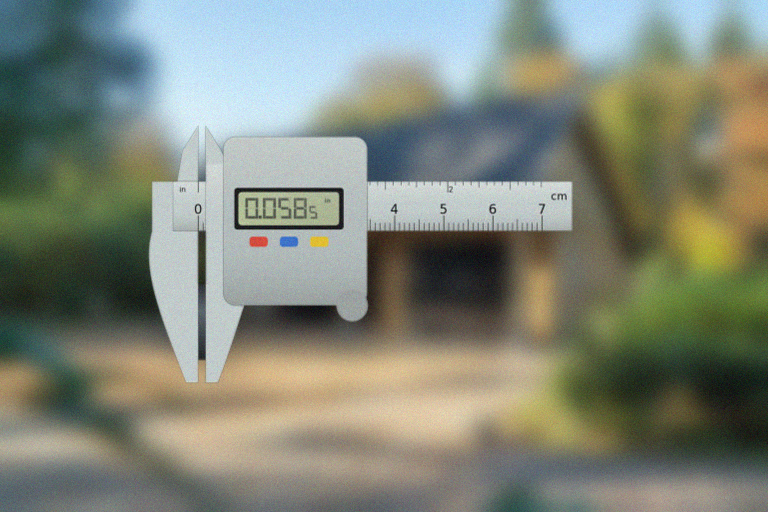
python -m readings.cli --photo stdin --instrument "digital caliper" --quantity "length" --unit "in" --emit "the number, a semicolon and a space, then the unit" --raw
0.0585; in
